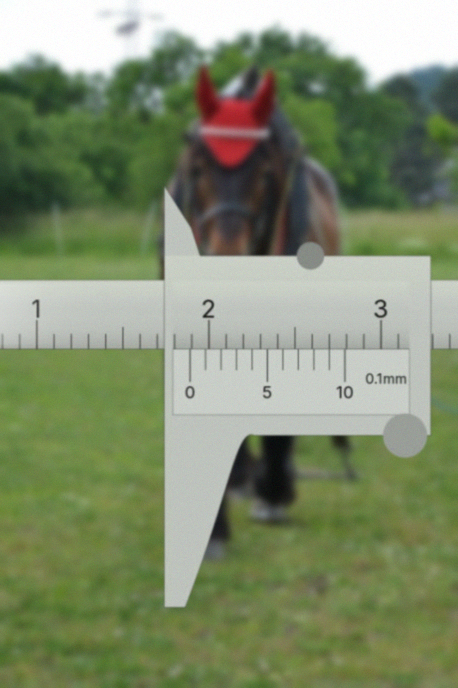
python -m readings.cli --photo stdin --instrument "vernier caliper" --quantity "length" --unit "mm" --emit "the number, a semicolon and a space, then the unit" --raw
18.9; mm
